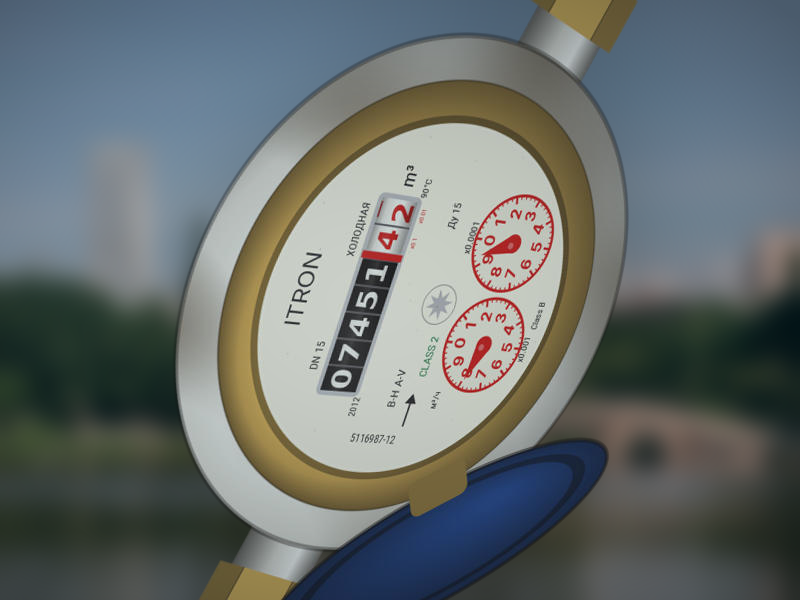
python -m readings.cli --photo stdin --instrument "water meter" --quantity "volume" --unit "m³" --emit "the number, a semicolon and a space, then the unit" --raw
7451.4179; m³
